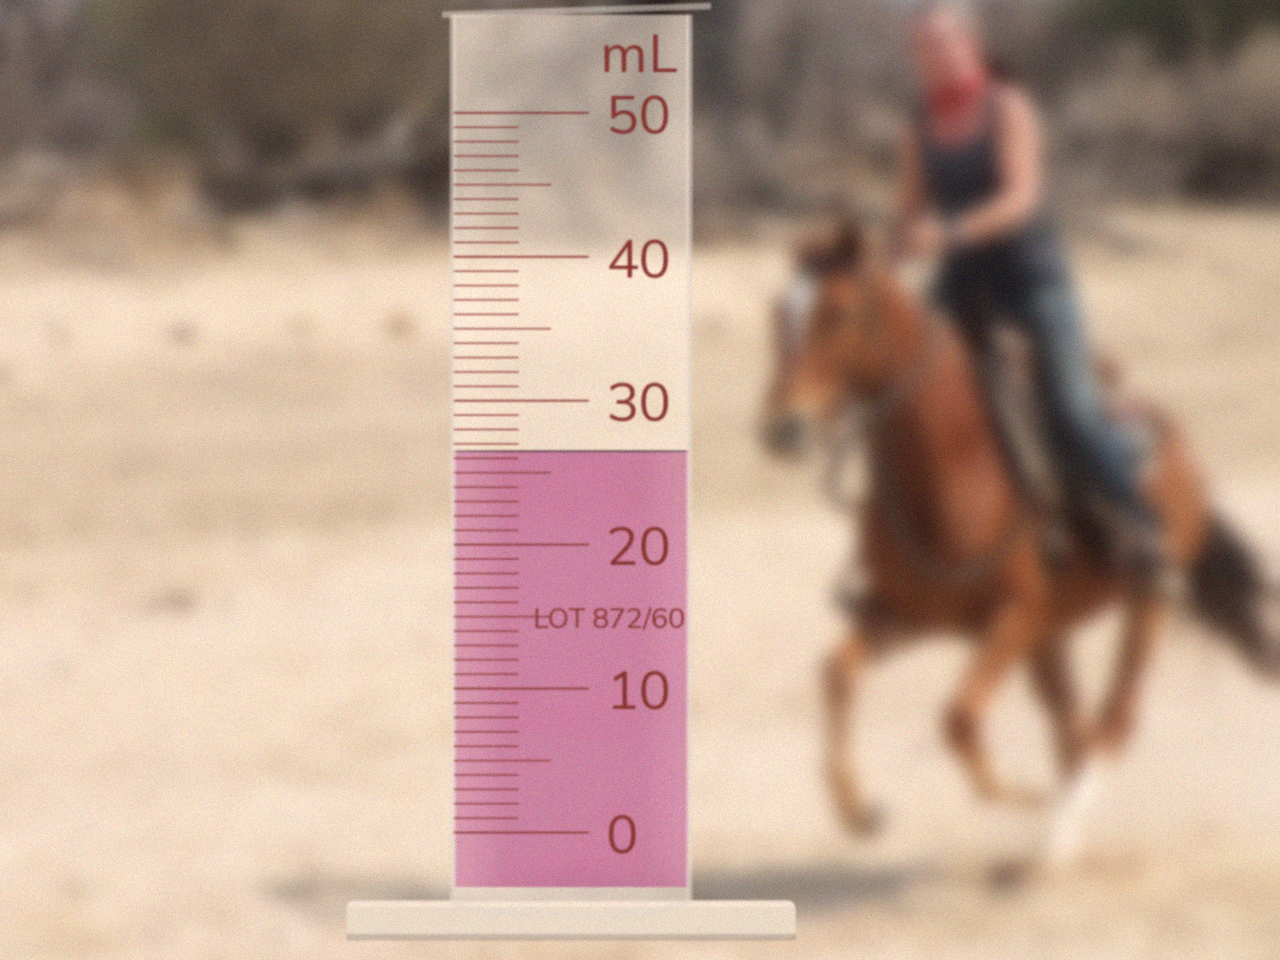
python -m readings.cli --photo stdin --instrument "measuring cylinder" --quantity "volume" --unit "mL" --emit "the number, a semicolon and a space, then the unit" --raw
26.5; mL
